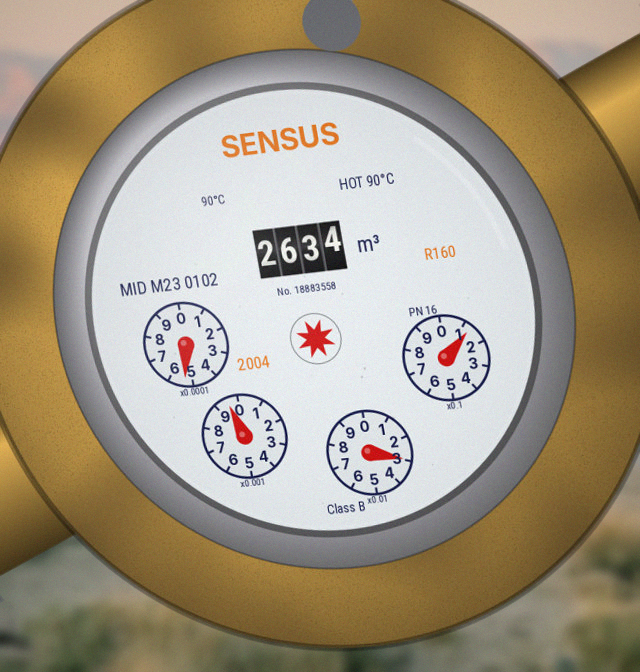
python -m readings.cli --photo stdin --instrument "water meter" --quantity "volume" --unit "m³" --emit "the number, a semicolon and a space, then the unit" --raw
2634.1295; m³
